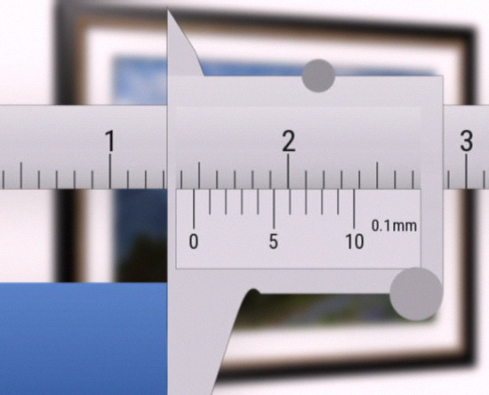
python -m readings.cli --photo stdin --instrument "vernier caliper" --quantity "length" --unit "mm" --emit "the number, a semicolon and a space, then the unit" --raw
14.7; mm
